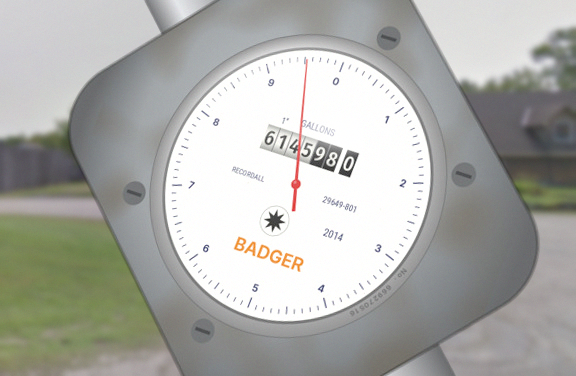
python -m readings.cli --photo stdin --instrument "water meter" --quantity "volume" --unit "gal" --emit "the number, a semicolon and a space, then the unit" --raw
6145979.5; gal
